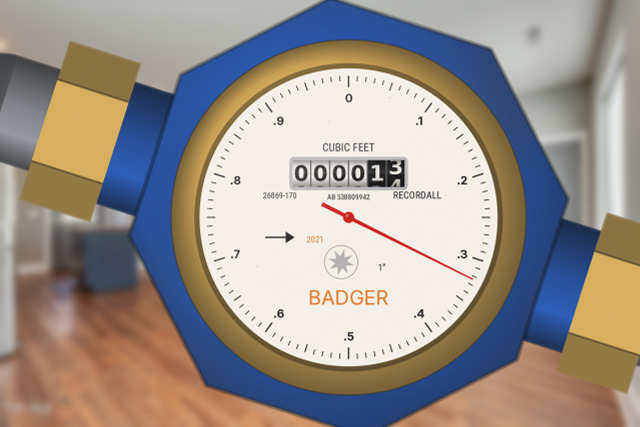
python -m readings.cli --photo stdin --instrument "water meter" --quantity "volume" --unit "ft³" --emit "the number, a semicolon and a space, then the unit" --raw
13.32; ft³
